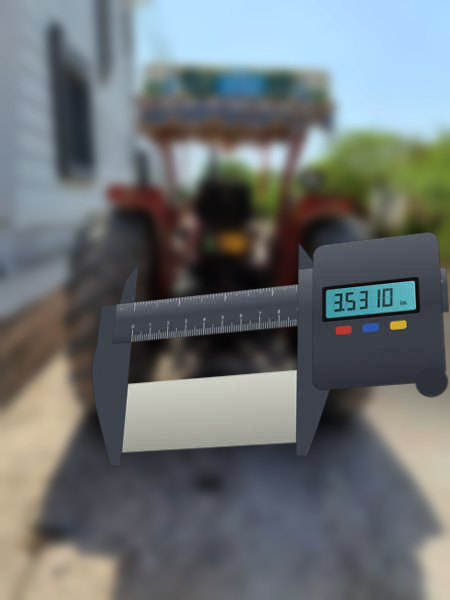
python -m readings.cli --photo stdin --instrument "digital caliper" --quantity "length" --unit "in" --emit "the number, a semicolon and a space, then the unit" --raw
3.5310; in
